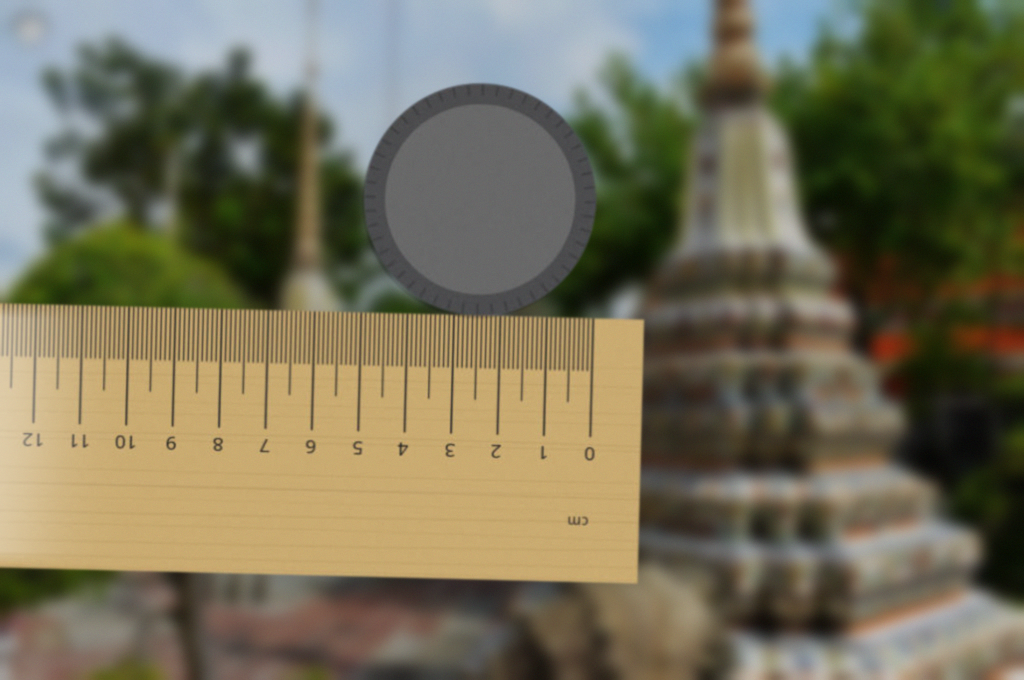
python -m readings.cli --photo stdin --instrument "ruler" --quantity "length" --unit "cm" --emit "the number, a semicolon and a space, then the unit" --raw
5; cm
